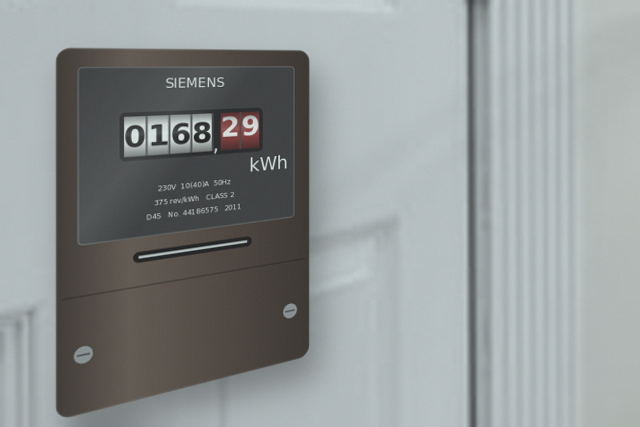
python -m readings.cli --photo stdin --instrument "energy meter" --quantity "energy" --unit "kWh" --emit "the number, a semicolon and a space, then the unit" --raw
168.29; kWh
